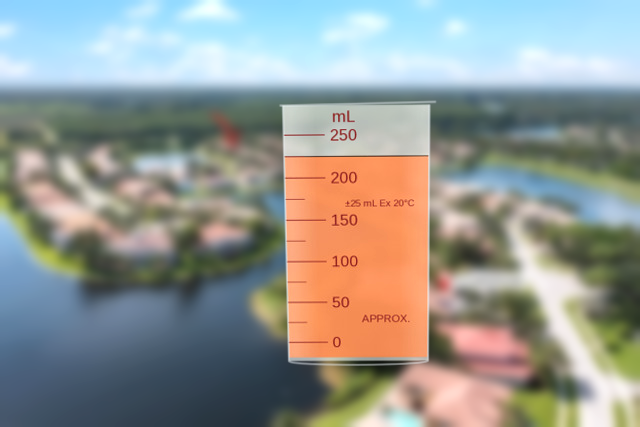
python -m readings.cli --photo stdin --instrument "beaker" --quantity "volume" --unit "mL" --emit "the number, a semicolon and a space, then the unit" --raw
225; mL
